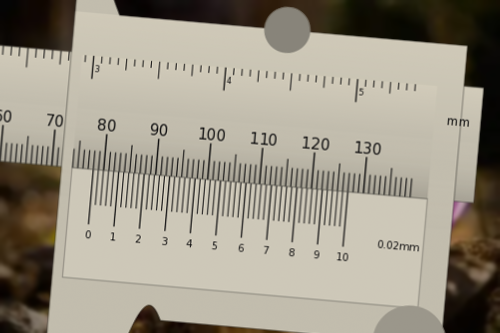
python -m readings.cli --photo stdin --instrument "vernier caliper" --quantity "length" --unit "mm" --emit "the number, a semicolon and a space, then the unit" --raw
78.0; mm
